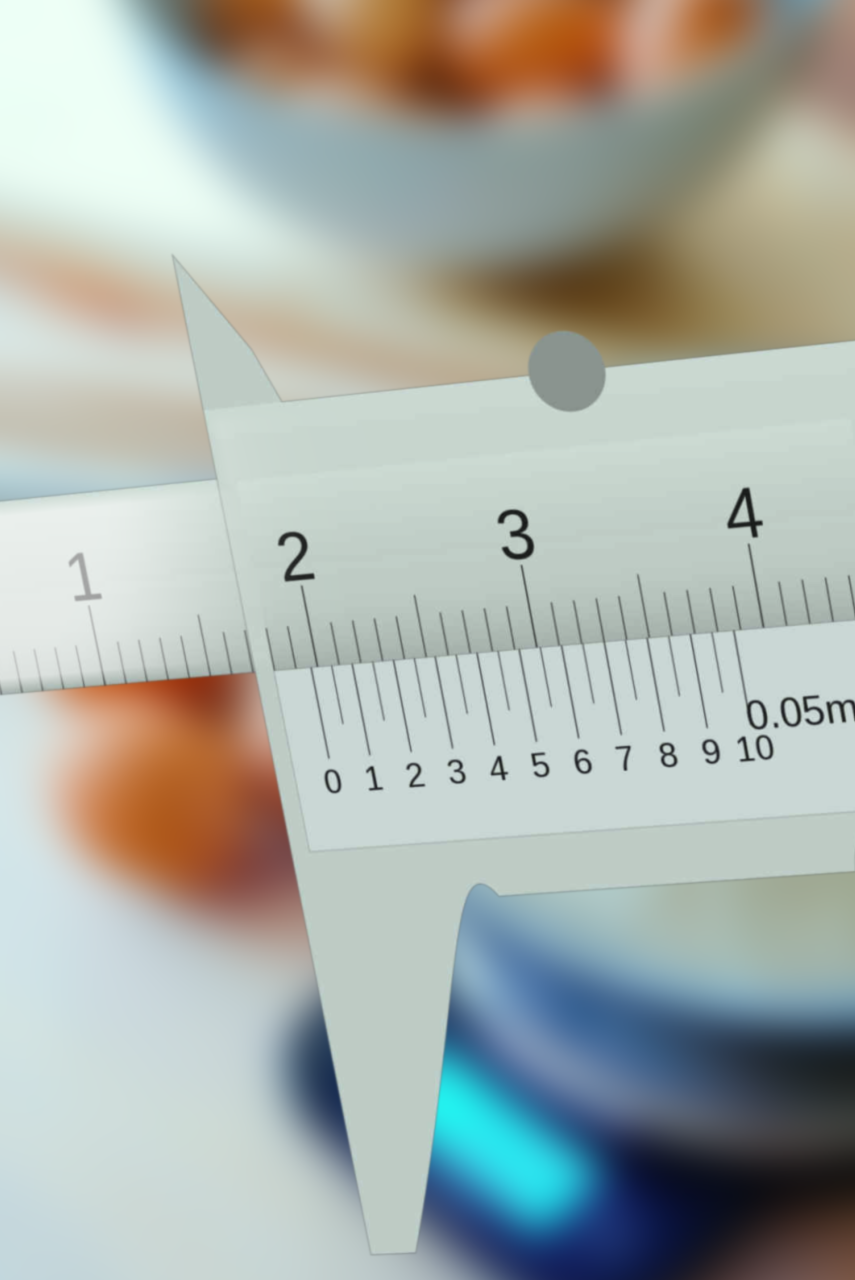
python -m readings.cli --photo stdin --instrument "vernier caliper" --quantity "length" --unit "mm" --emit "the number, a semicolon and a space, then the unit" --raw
19.7; mm
